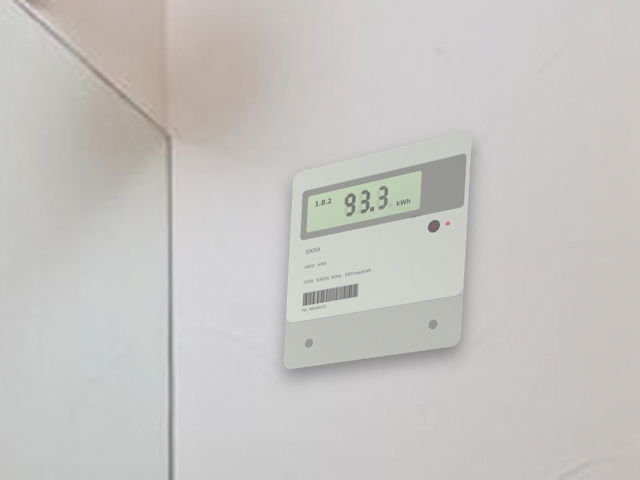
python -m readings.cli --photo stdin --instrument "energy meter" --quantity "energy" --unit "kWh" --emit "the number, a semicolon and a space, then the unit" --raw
93.3; kWh
